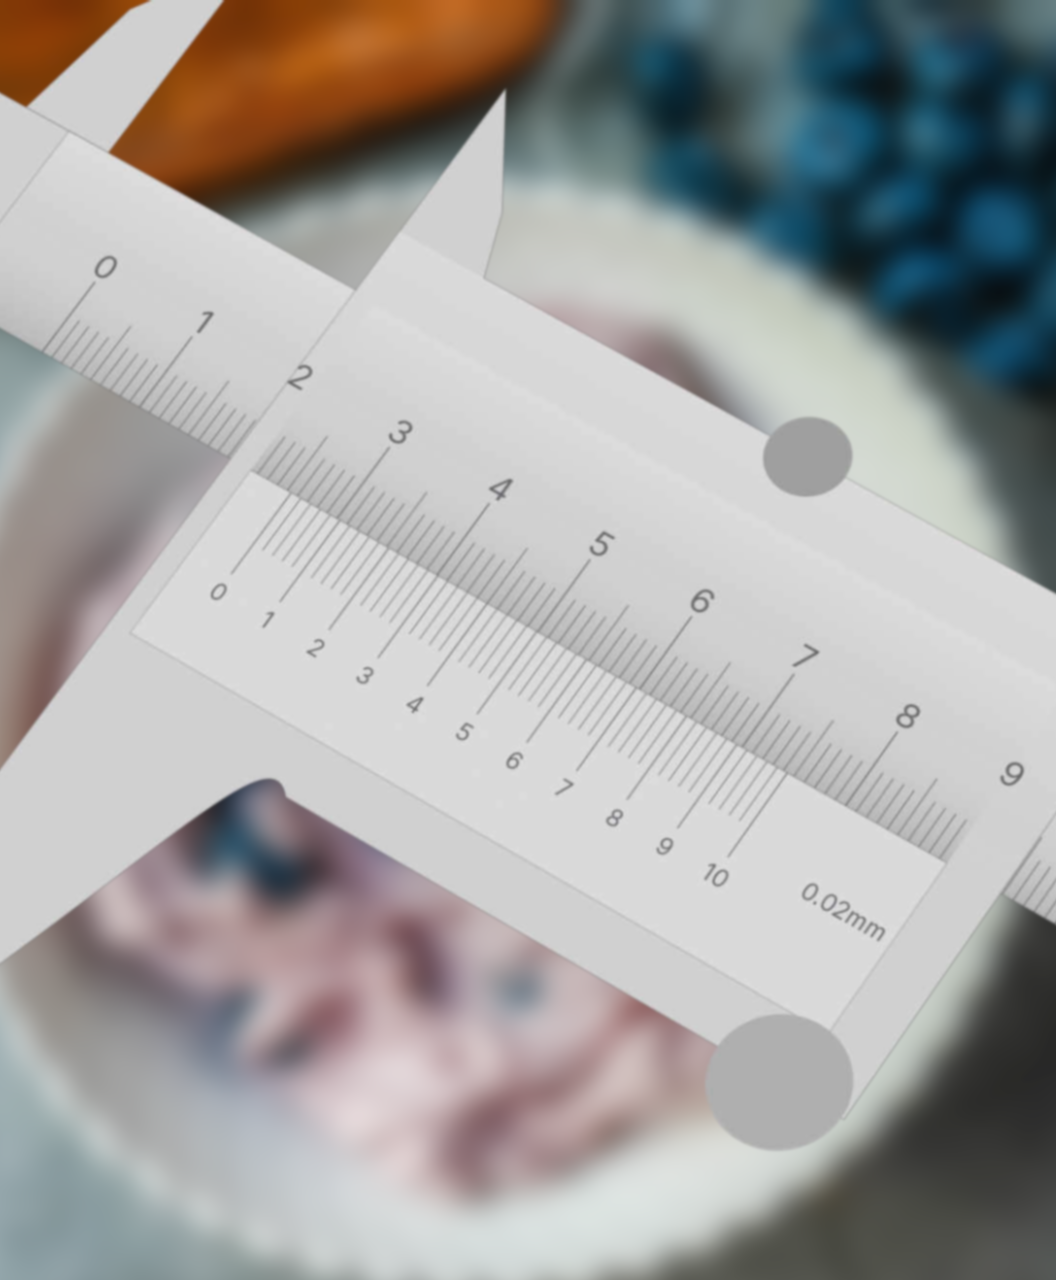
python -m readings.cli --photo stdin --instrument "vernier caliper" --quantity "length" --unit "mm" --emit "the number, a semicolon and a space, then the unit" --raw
25.4; mm
